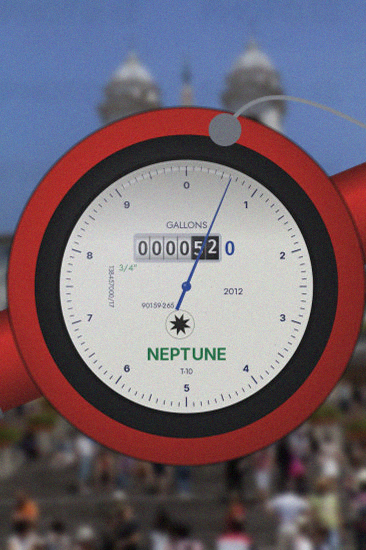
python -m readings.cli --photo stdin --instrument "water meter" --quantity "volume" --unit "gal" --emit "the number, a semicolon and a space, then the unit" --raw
520.6; gal
